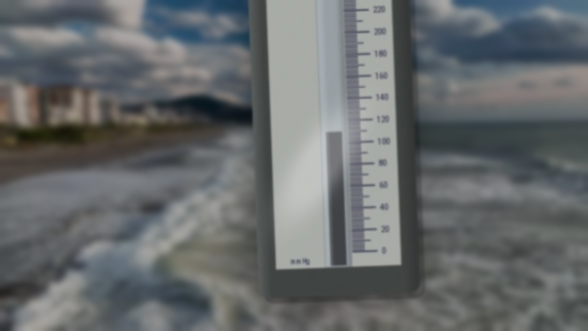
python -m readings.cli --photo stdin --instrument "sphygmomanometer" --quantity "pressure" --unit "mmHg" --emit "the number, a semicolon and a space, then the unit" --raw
110; mmHg
